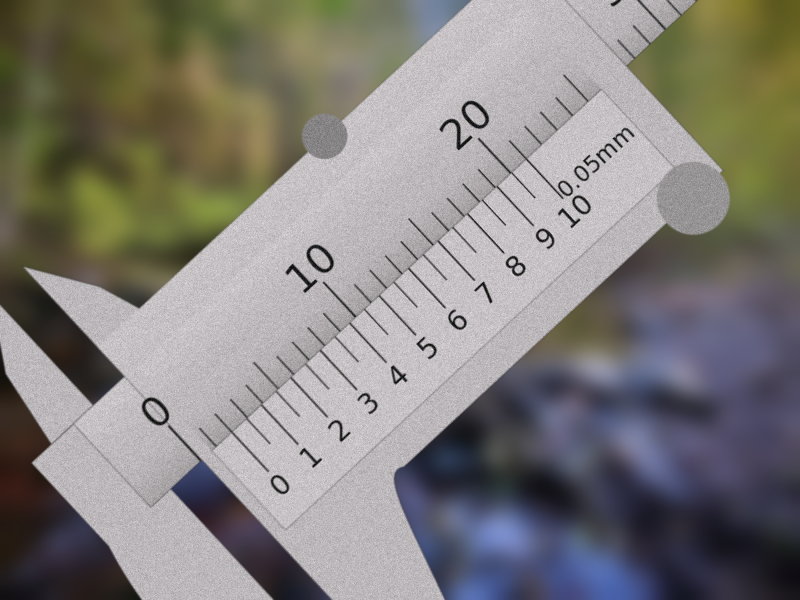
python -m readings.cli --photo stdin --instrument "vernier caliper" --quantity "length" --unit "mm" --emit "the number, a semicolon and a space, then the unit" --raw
2.0; mm
